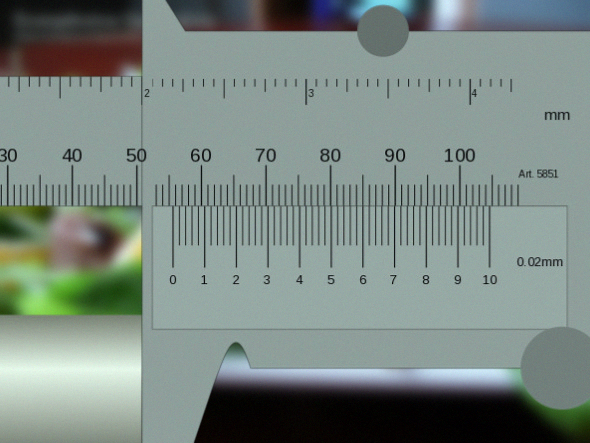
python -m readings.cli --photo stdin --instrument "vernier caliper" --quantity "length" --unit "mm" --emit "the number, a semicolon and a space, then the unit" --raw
55.6; mm
